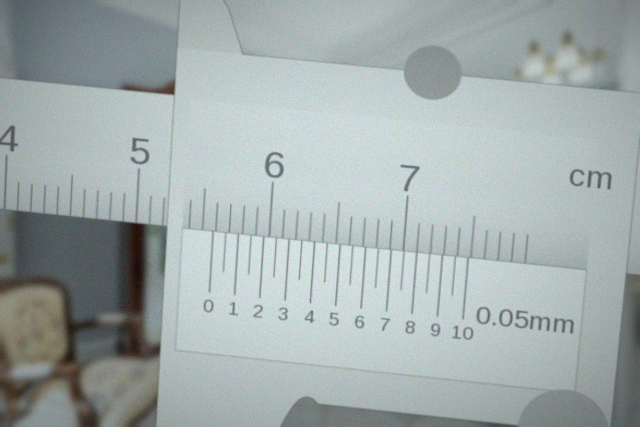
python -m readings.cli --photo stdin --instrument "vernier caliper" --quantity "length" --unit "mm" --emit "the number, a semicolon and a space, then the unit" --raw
55.8; mm
